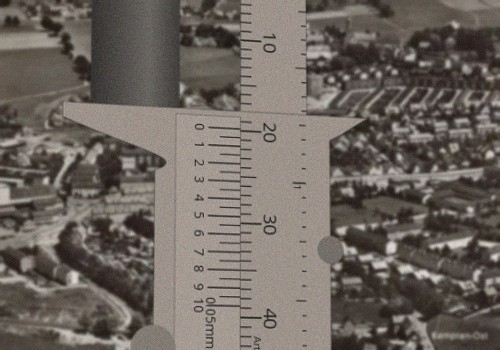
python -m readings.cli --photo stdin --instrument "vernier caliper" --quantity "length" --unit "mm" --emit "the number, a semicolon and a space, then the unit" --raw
19.8; mm
